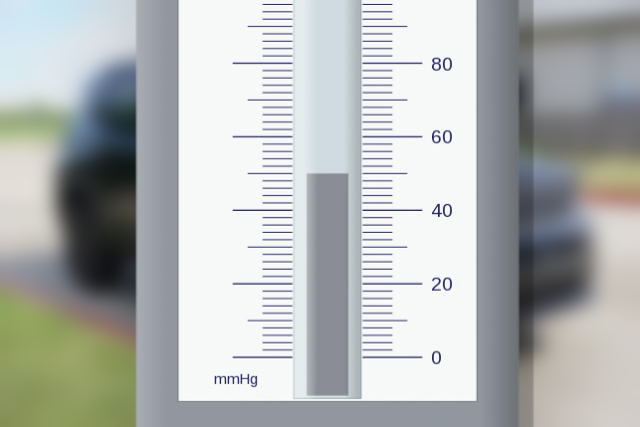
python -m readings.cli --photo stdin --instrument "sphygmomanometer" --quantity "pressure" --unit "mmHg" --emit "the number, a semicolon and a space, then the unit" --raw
50; mmHg
